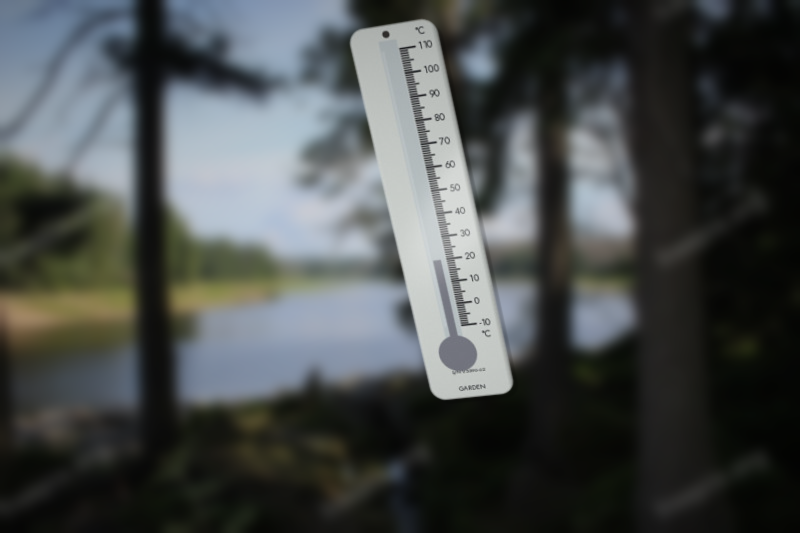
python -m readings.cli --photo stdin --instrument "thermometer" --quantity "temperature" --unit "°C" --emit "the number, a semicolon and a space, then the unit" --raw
20; °C
